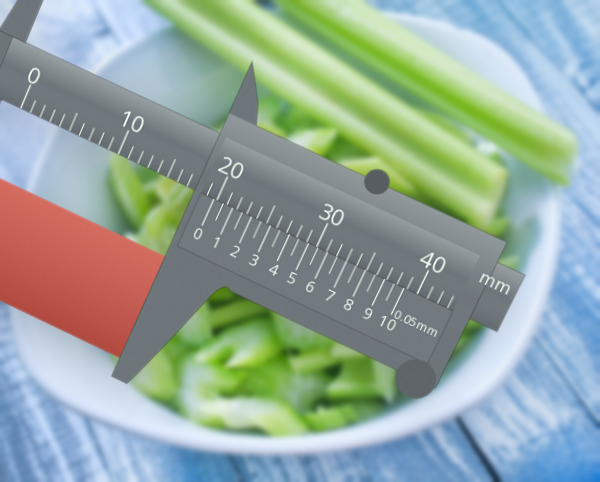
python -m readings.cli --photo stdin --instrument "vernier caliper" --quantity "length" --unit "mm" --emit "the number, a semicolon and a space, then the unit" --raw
19.7; mm
